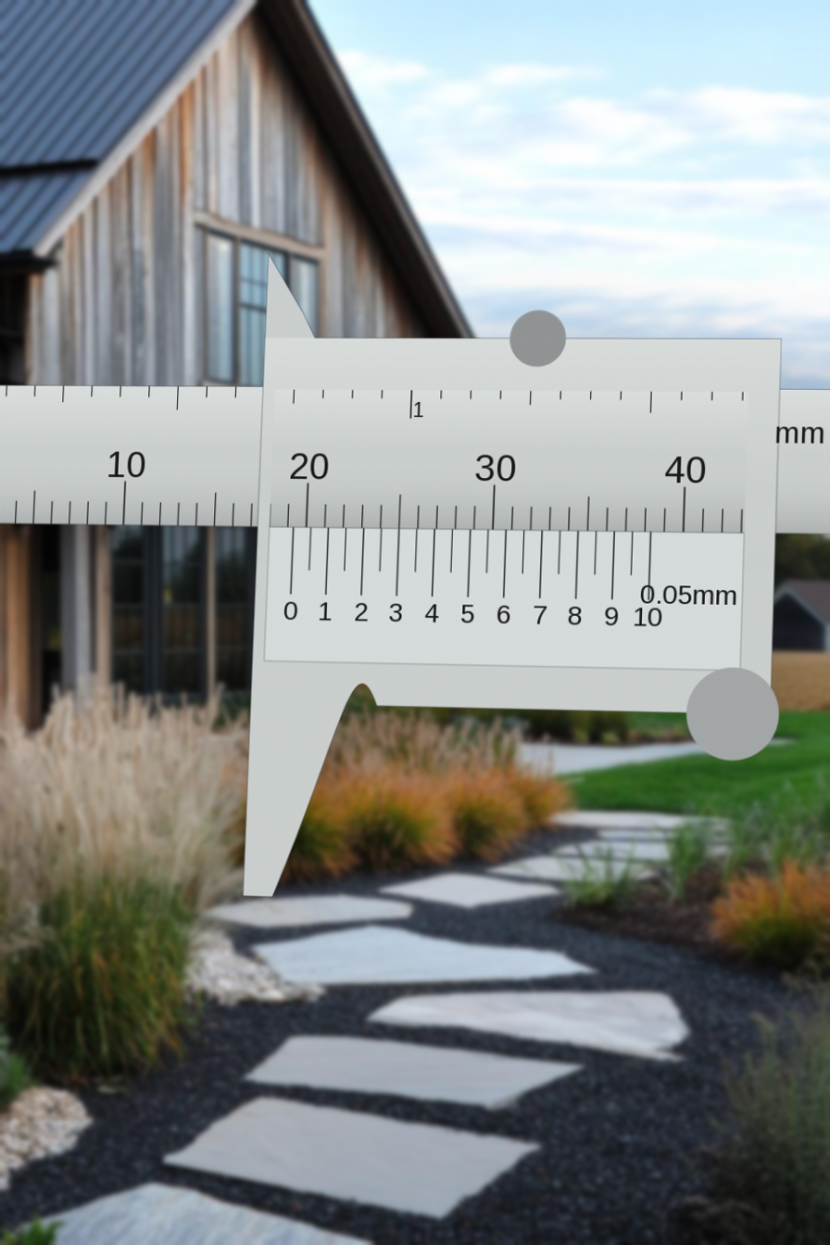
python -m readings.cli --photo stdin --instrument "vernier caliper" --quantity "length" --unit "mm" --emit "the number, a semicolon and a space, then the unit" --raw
19.3; mm
